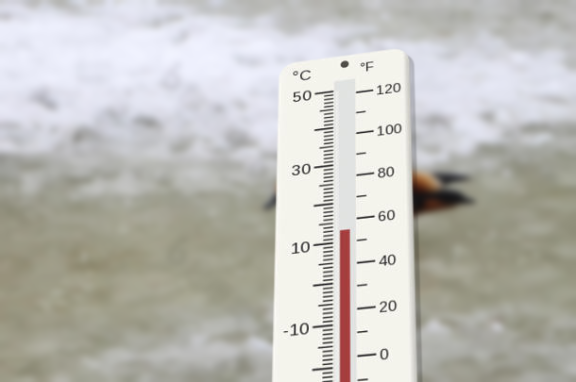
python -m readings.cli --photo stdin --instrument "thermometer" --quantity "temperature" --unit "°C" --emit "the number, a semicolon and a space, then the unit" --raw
13; °C
